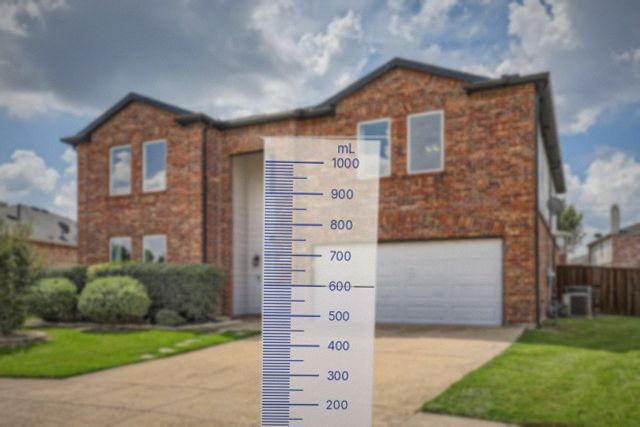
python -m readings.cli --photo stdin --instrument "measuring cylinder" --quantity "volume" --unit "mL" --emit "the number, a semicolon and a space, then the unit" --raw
600; mL
